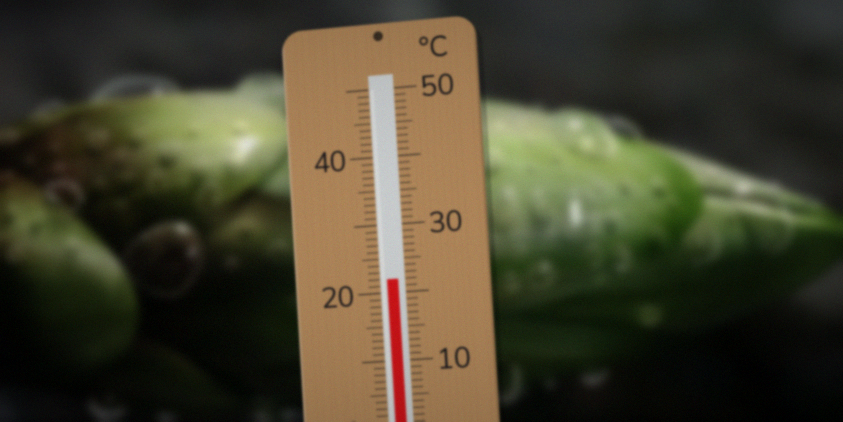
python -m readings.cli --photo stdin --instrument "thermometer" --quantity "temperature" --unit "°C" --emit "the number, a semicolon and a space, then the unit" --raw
22; °C
